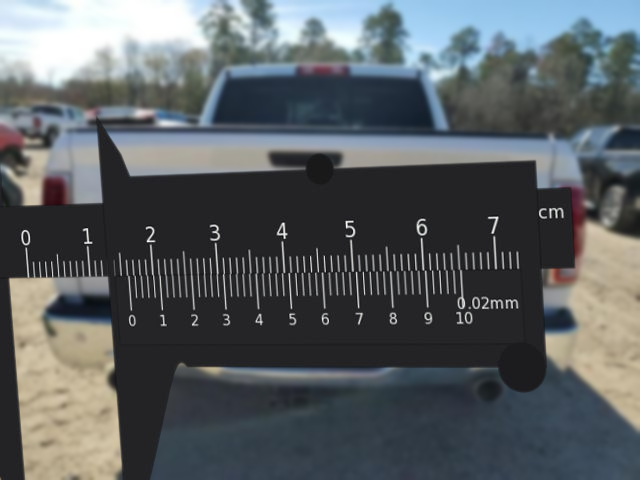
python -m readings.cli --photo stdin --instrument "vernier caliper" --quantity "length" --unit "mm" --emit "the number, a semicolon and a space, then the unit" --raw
16.2; mm
